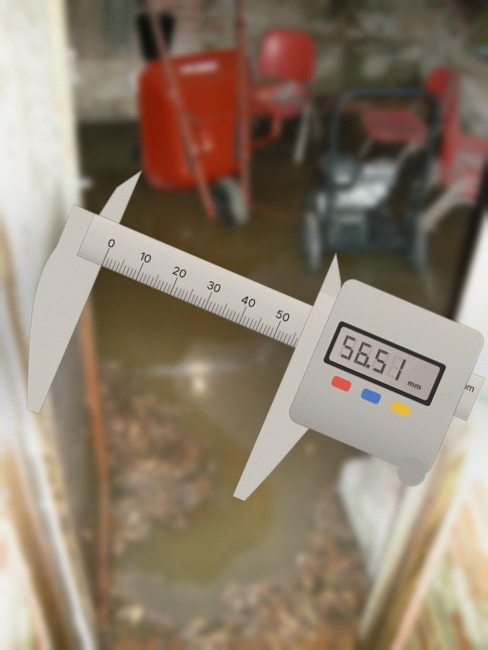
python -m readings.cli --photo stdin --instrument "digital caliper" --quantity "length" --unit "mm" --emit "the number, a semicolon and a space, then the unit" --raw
56.51; mm
